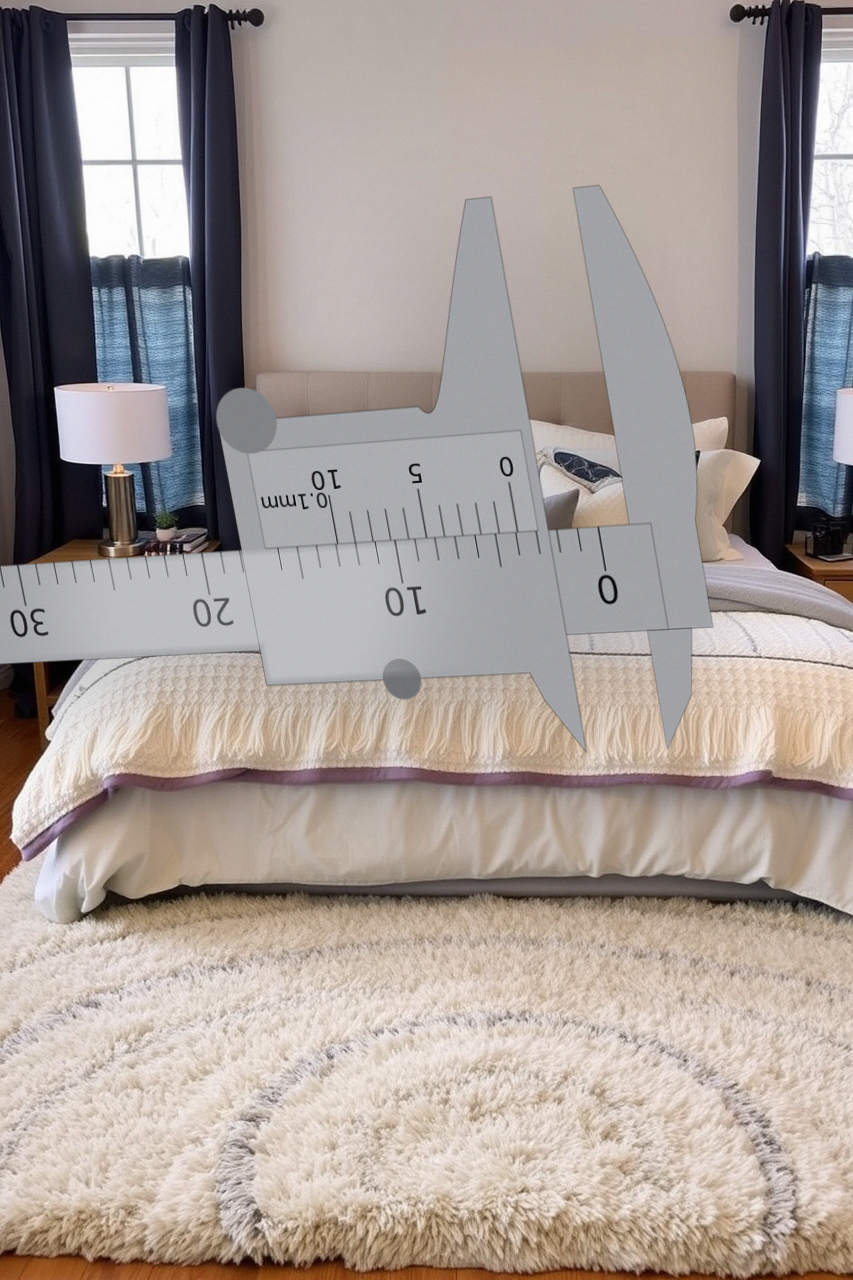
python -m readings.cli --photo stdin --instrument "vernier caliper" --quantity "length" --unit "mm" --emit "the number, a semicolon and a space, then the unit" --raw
3.9; mm
